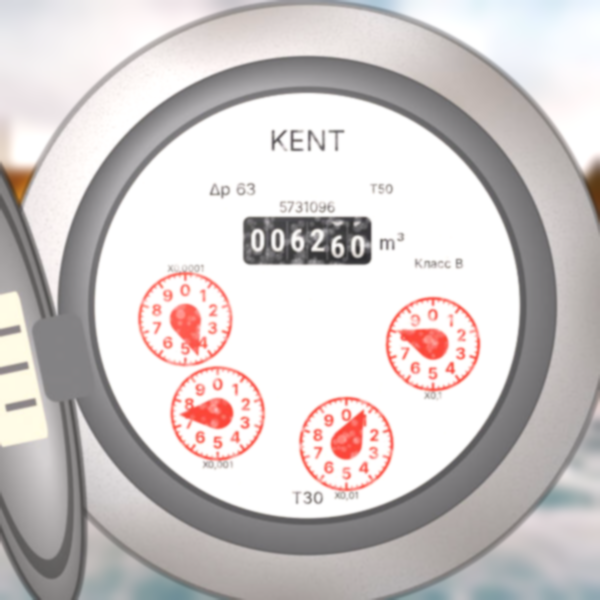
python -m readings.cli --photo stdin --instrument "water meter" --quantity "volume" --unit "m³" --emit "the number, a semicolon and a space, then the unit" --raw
6259.8074; m³
